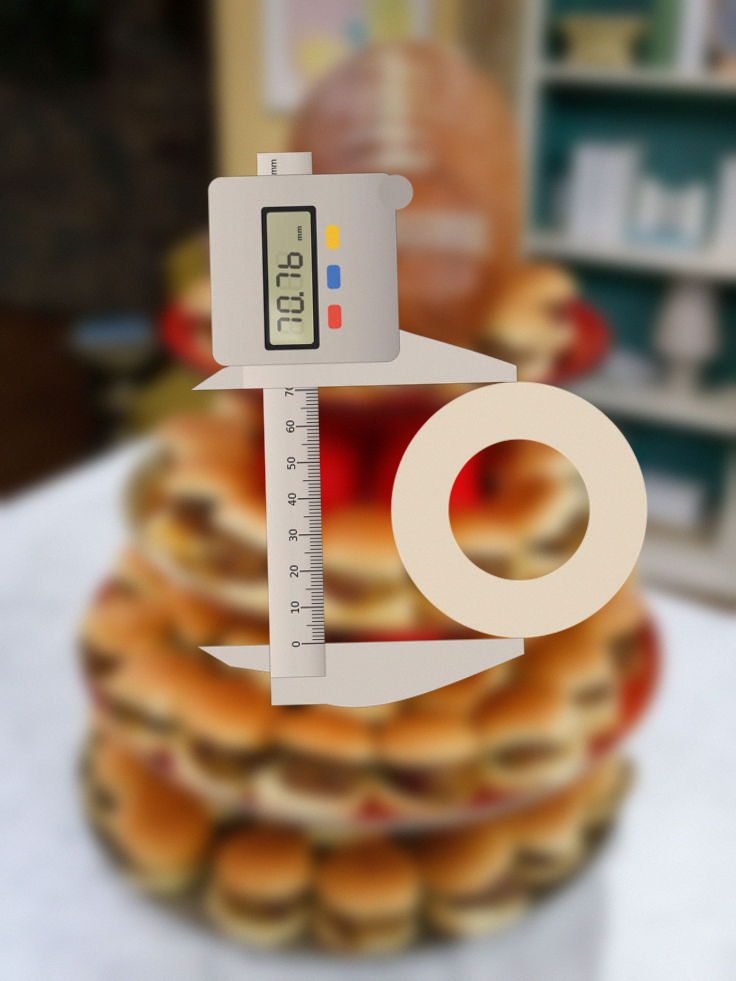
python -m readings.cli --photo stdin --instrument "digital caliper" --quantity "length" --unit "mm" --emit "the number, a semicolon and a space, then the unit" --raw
70.76; mm
